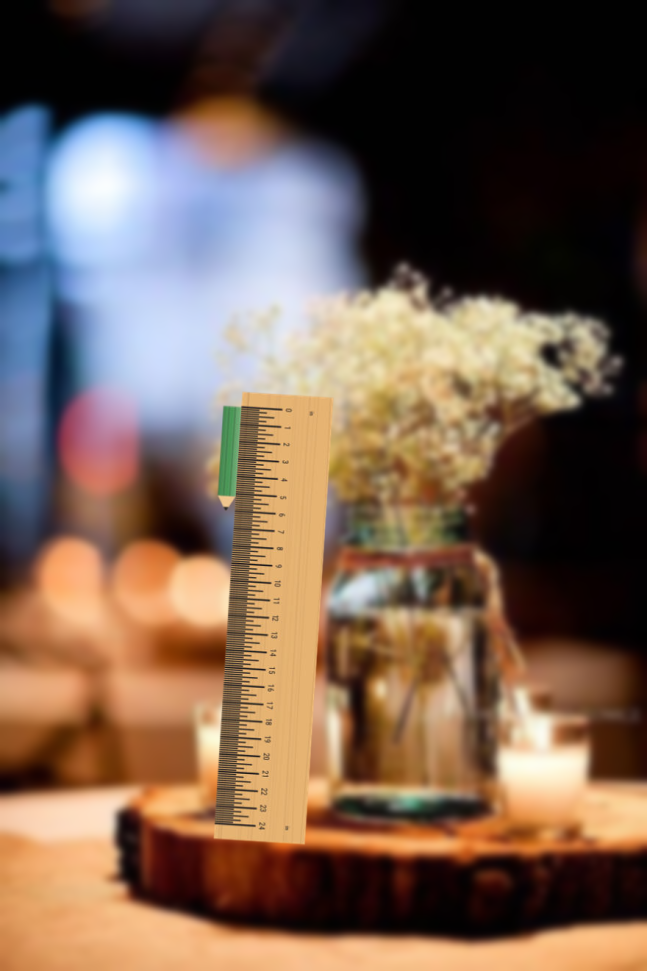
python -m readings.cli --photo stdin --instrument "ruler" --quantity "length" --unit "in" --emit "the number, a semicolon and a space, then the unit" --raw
6; in
